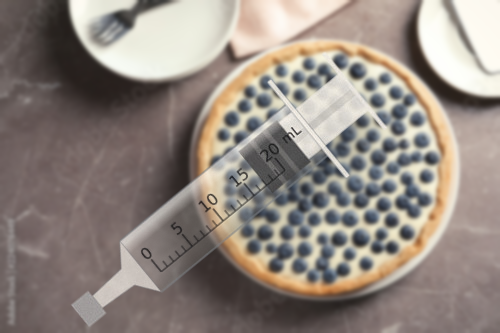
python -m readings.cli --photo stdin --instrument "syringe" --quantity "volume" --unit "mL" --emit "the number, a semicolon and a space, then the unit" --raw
17; mL
